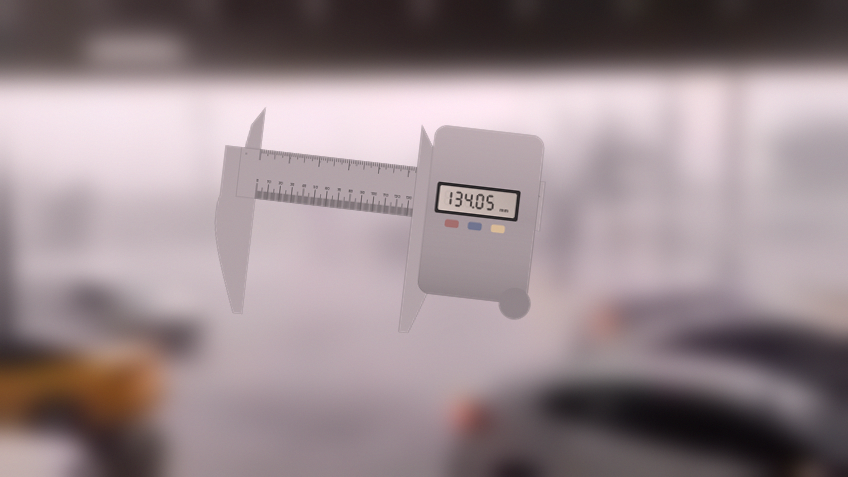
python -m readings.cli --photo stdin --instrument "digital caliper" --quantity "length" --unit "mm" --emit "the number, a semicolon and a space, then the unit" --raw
134.05; mm
